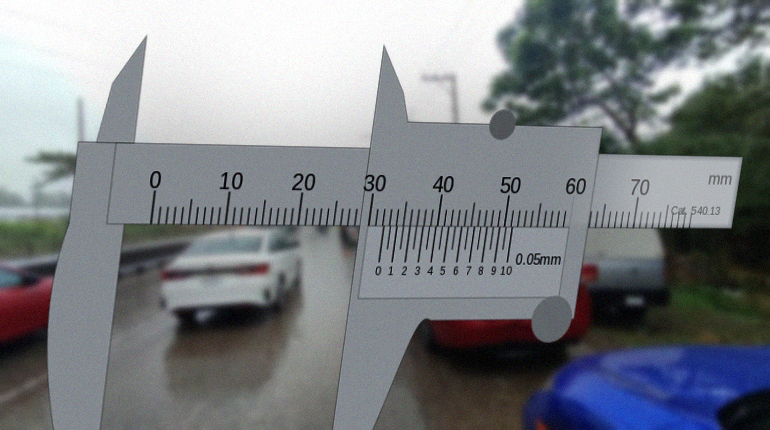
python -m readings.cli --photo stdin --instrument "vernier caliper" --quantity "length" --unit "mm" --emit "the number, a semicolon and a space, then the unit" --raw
32.2; mm
